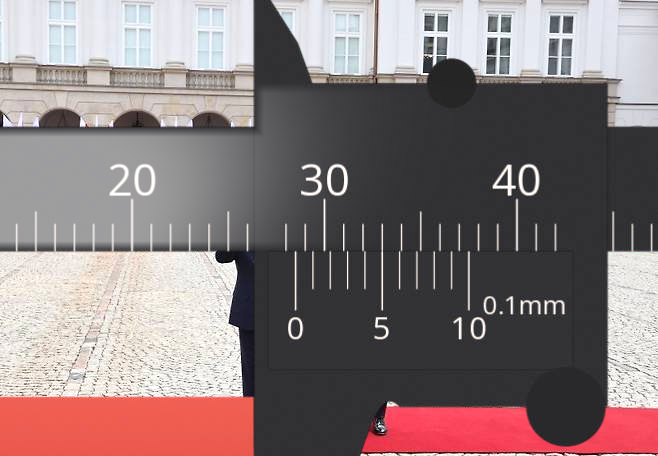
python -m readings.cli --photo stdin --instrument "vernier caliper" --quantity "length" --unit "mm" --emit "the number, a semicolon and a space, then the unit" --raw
28.5; mm
